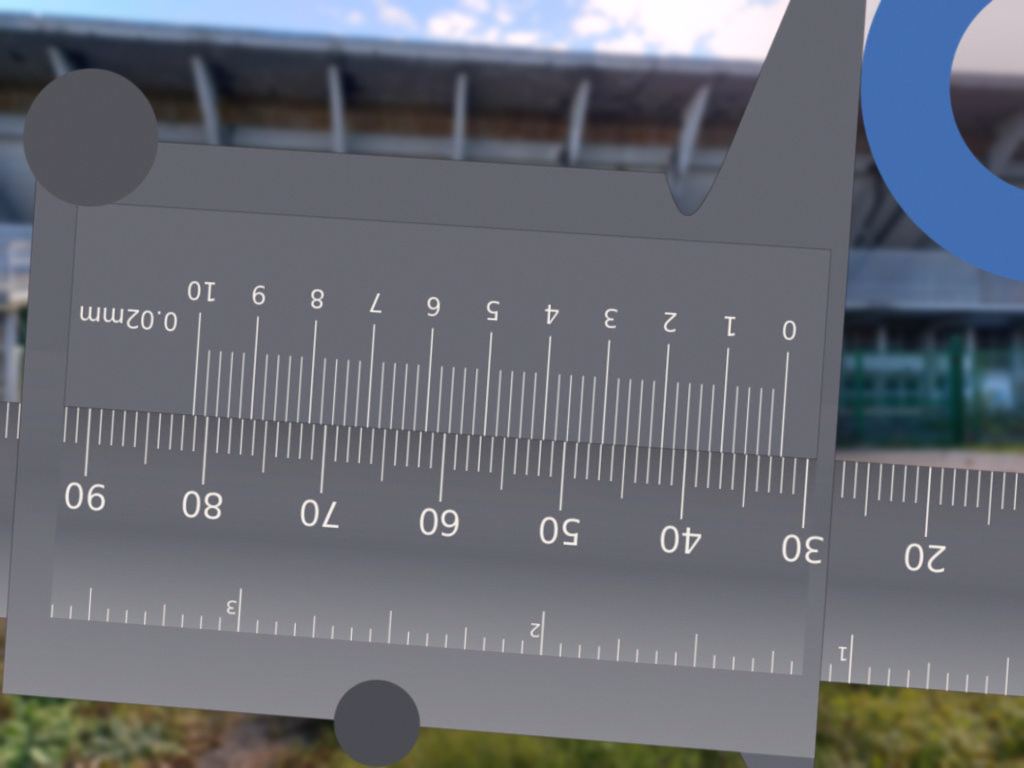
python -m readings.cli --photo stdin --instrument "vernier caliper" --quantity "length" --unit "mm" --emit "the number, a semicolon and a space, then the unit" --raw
32.2; mm
